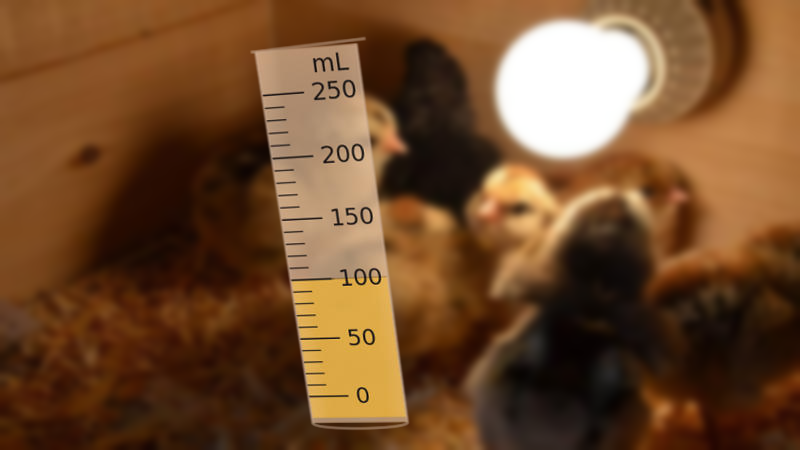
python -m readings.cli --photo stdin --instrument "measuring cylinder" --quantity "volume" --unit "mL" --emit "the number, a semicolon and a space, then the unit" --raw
100; mL
